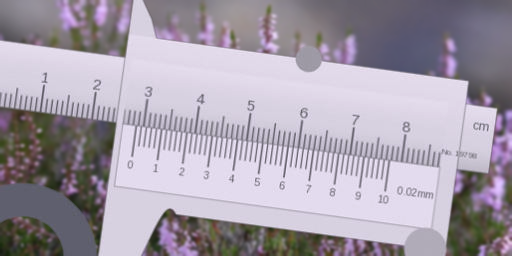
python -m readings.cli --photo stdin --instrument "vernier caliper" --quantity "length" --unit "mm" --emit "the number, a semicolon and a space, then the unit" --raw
28.6; mm
